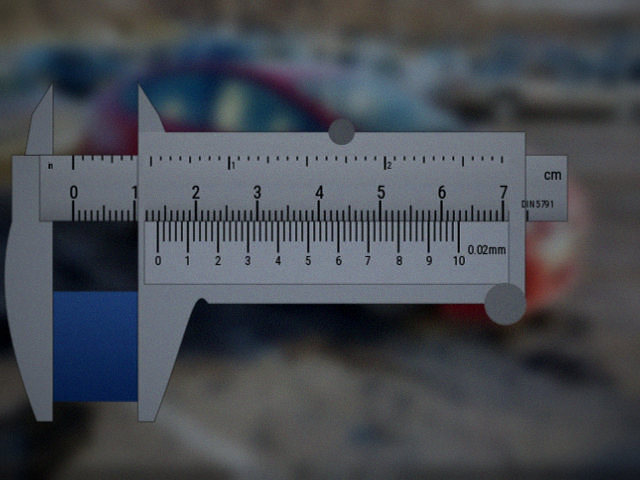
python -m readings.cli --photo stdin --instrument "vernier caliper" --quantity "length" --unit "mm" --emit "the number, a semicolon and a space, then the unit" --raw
13.8; mm
